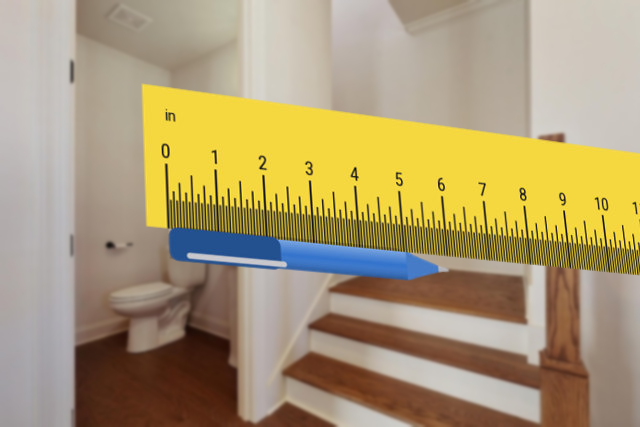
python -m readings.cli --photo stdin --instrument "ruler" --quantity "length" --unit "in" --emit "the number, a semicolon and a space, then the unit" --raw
6; in
